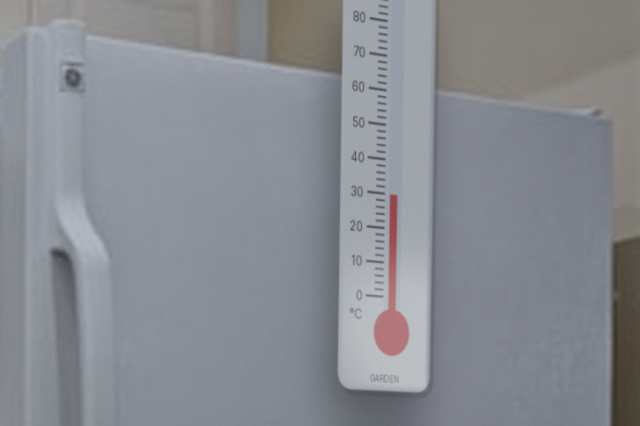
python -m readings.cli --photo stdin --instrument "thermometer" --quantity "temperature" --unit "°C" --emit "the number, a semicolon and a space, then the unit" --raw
30; °C
